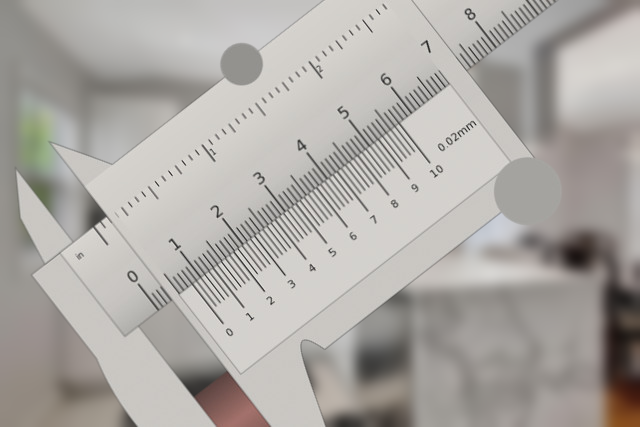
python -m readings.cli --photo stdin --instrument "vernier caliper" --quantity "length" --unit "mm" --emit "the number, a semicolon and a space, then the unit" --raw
8.0; mm
